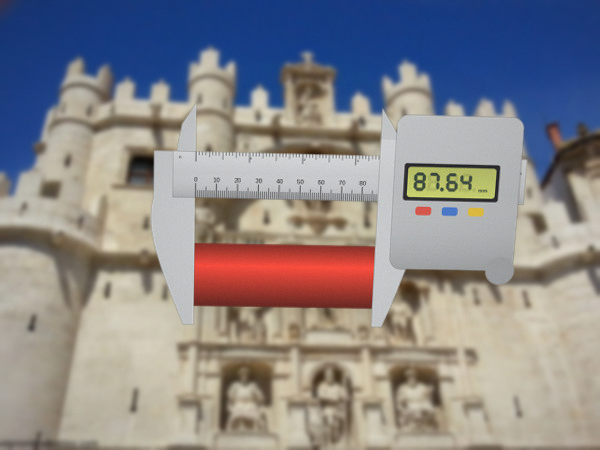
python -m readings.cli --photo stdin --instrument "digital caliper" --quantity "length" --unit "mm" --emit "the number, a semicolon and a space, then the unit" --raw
87.64; mm
